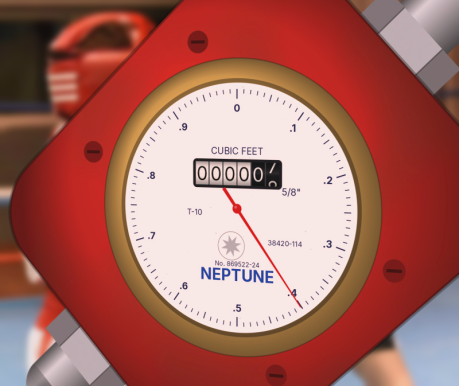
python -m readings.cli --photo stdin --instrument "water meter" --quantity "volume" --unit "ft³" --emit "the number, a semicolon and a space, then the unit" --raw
7.40; ft³
